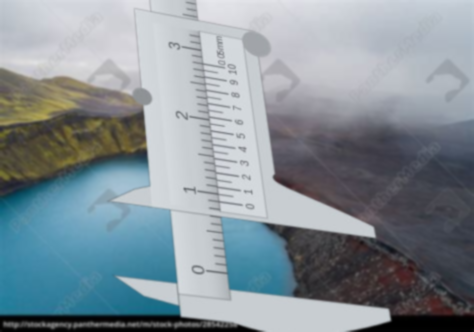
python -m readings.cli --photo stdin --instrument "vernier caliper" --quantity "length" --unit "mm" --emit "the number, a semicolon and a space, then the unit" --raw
9.0; mm
